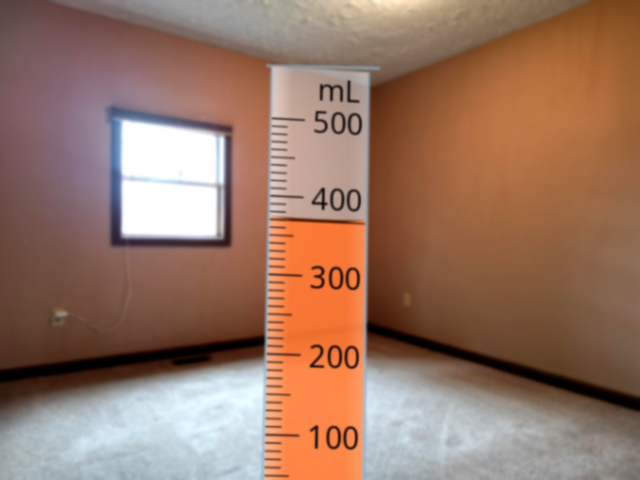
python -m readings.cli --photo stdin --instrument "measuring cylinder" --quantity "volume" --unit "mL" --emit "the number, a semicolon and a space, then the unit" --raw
370; mL
